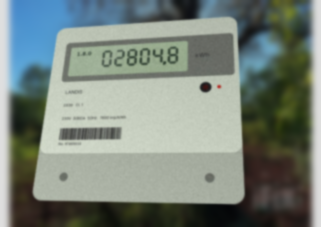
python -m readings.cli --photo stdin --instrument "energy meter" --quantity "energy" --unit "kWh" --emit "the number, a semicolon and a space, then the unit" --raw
2804.8; kWh
